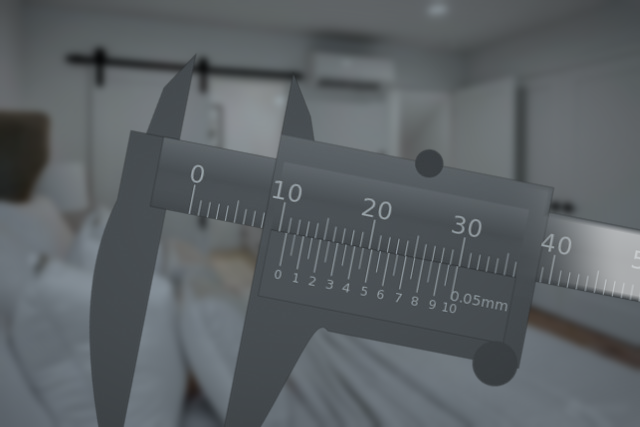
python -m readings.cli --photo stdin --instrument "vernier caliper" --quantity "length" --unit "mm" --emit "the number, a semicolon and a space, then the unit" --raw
10.8; mm
